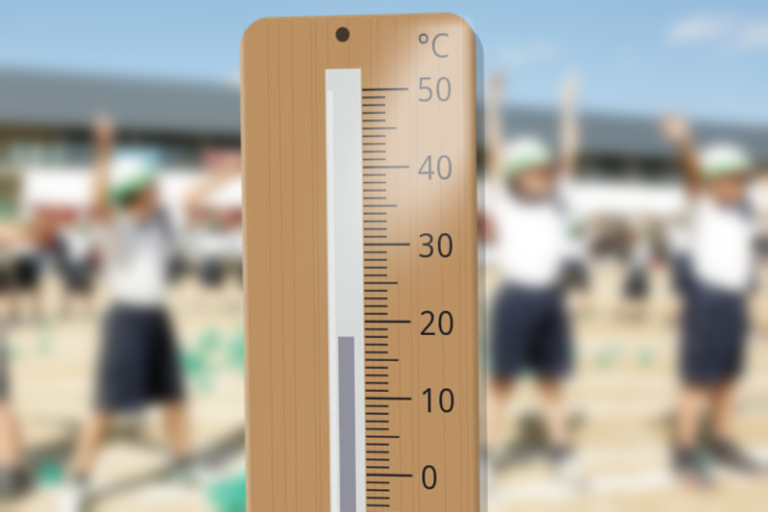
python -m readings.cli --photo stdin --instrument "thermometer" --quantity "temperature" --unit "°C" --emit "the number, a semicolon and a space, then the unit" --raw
18; °C
